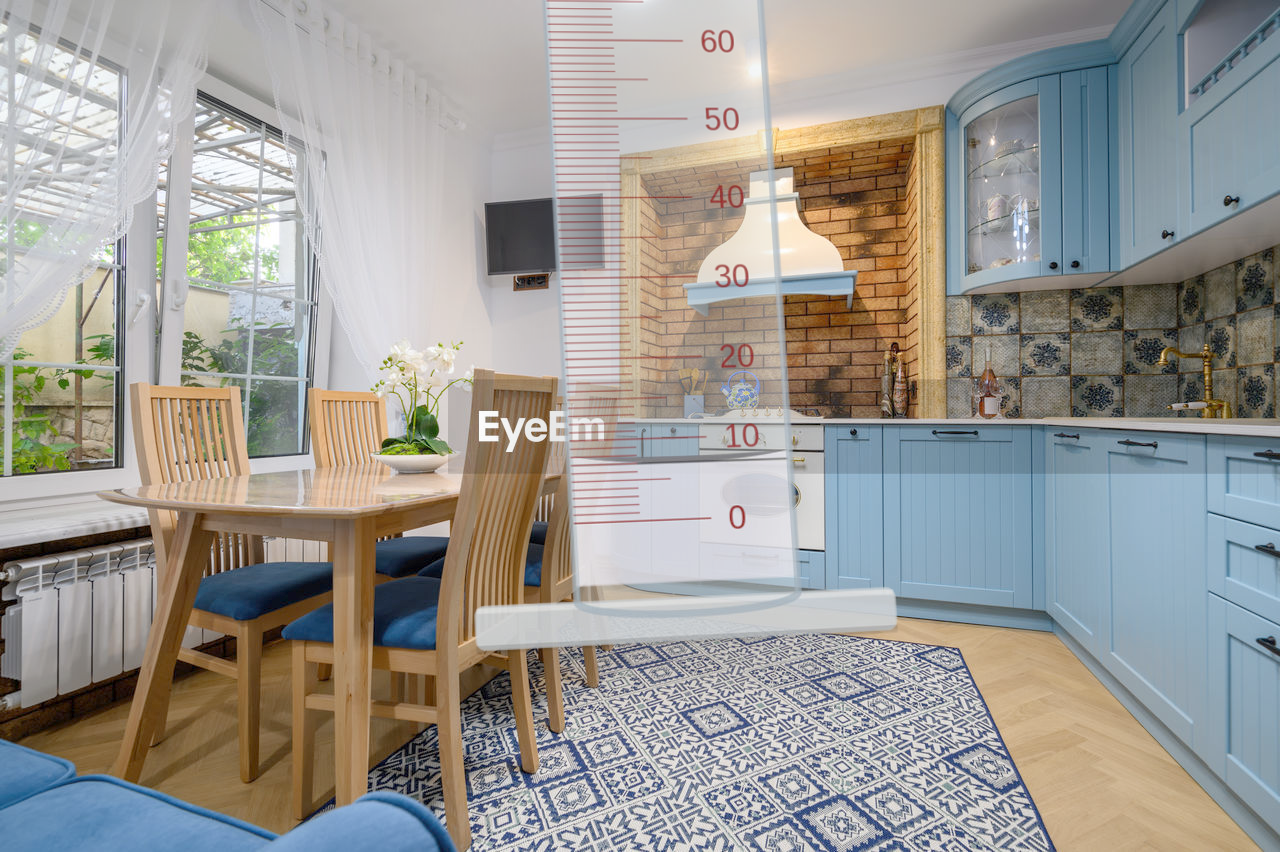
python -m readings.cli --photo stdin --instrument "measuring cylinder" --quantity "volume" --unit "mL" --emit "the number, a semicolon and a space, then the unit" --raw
7; mL
